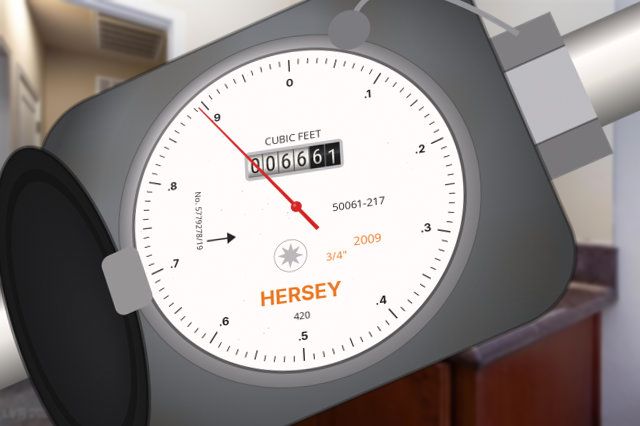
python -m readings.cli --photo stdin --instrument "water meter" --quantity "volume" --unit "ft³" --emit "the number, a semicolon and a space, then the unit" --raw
6660.89; ft³
